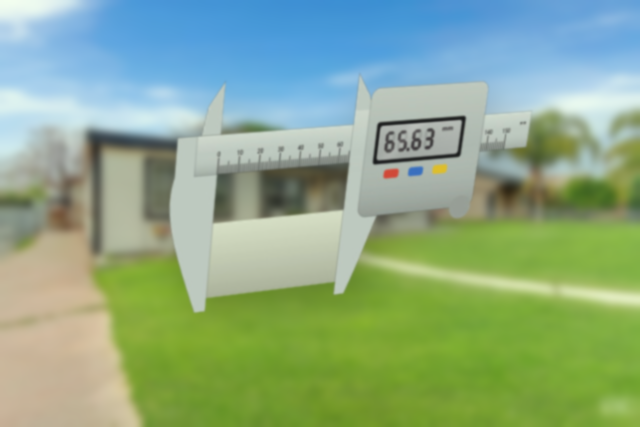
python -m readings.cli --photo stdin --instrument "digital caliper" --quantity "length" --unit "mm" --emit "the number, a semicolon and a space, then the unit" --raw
65.63; mm
